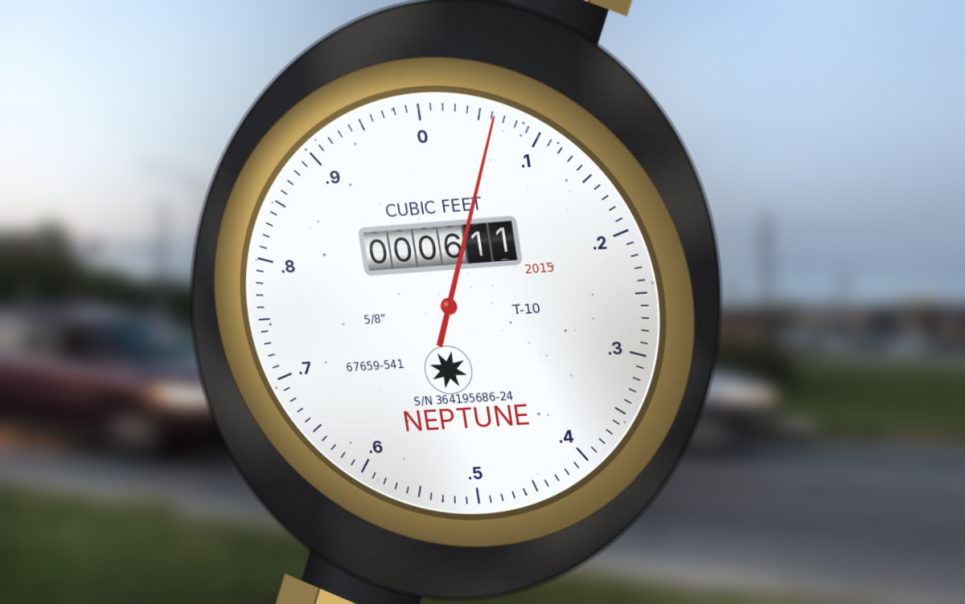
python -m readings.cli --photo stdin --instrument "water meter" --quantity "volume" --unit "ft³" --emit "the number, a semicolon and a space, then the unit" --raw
611.06; ft³
